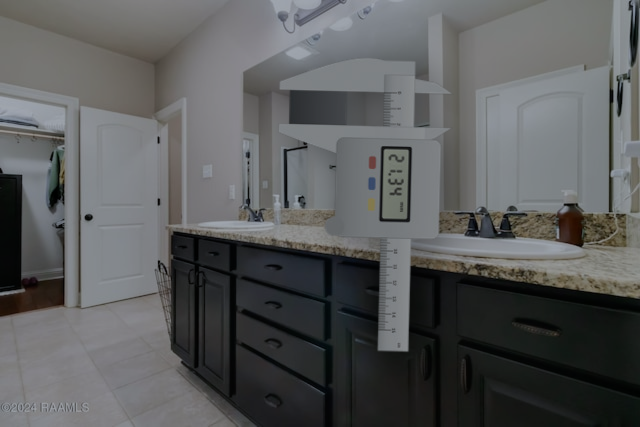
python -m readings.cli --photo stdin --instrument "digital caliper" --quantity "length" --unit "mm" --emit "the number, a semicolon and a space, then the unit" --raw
21.34; mm
